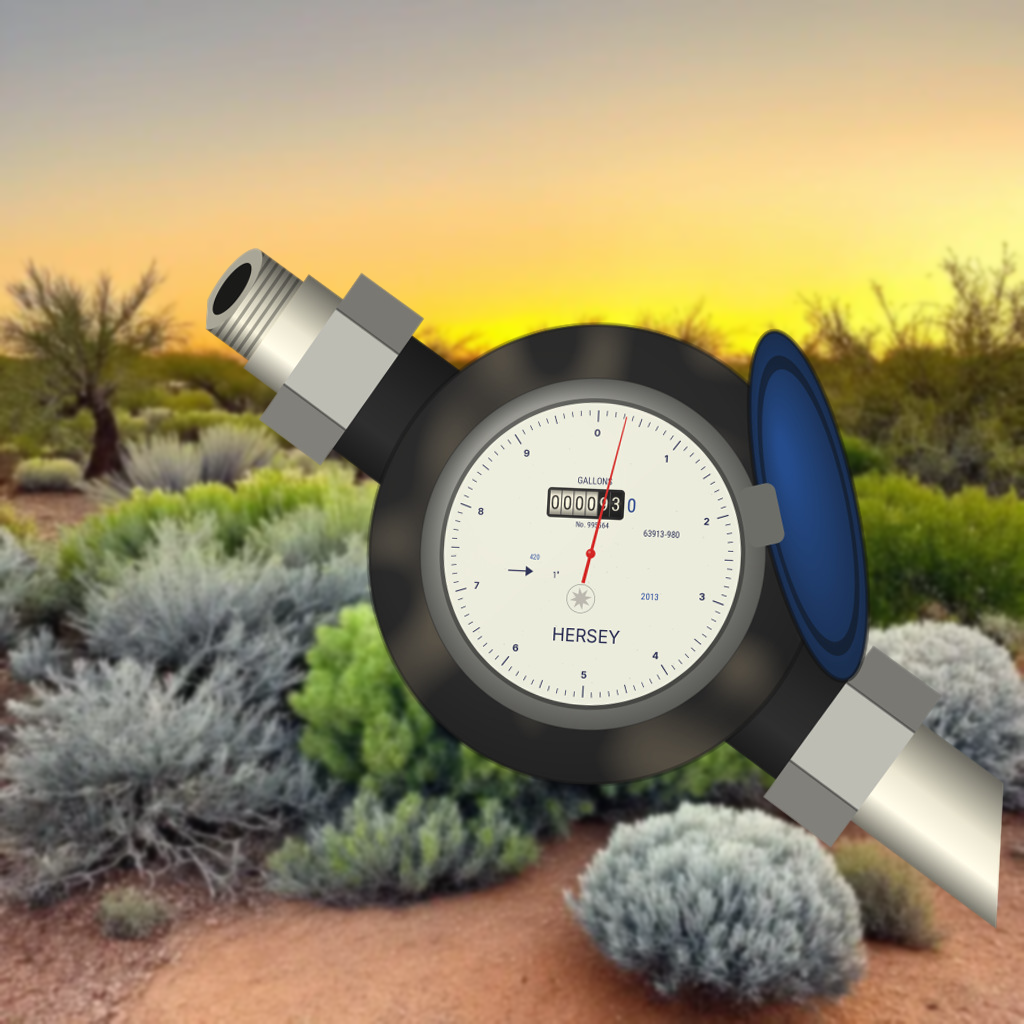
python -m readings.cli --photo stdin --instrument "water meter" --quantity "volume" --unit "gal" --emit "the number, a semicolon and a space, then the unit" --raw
930.3; gal
